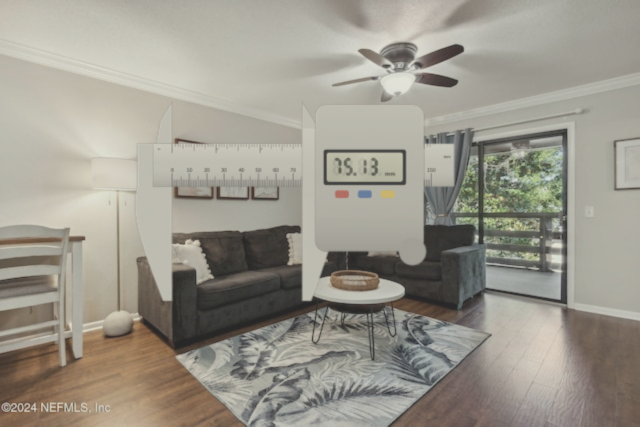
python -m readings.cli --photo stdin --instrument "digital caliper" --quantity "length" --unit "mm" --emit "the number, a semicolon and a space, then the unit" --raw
75.13; mm
